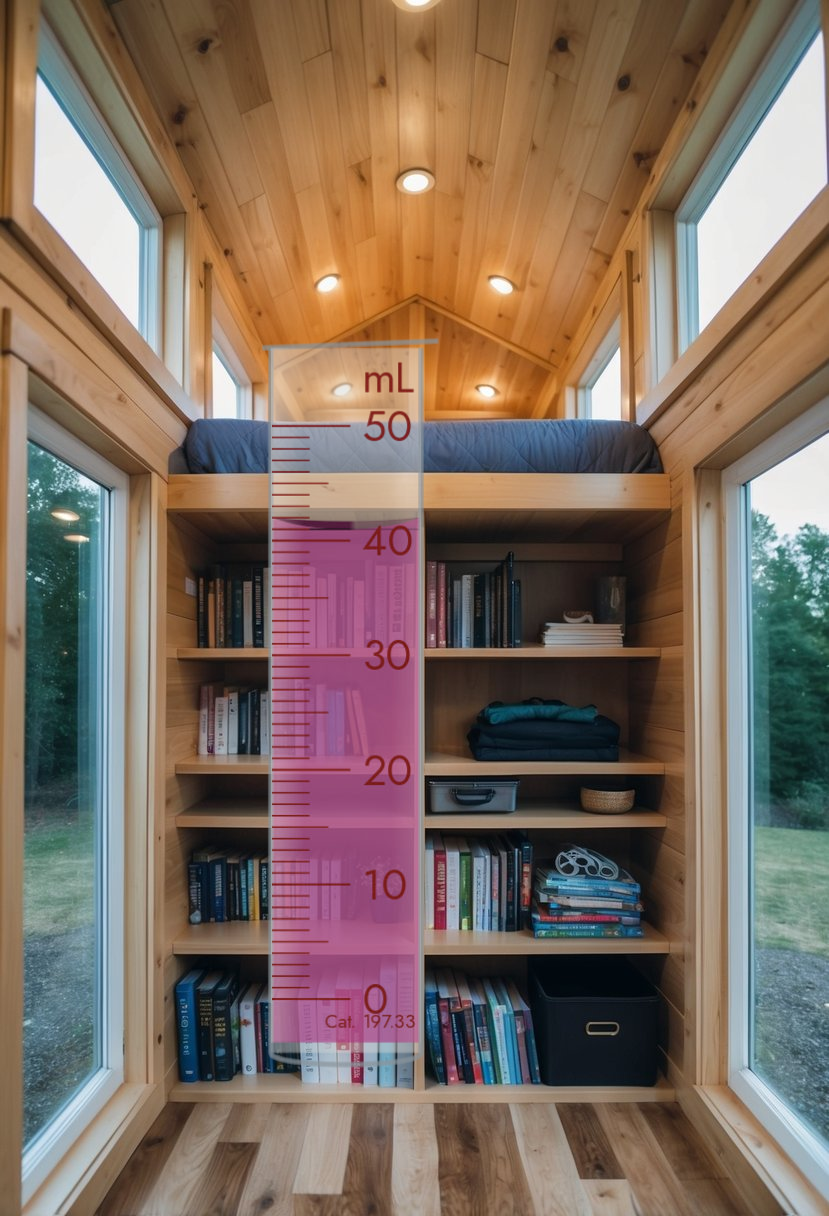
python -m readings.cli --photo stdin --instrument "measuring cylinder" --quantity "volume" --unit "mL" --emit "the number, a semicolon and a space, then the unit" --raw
41; mL
